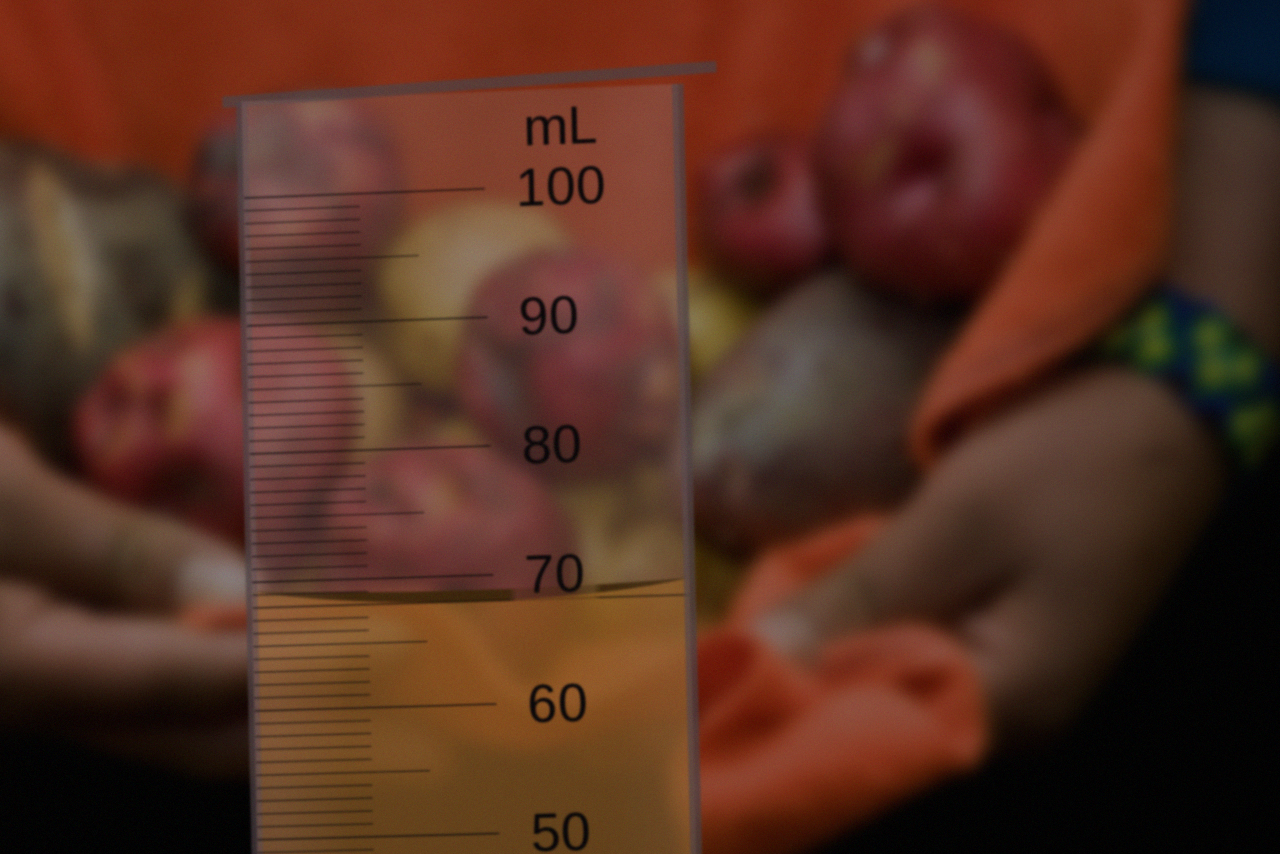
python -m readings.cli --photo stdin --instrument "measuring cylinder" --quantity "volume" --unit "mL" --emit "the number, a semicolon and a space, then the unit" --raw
68; mL
